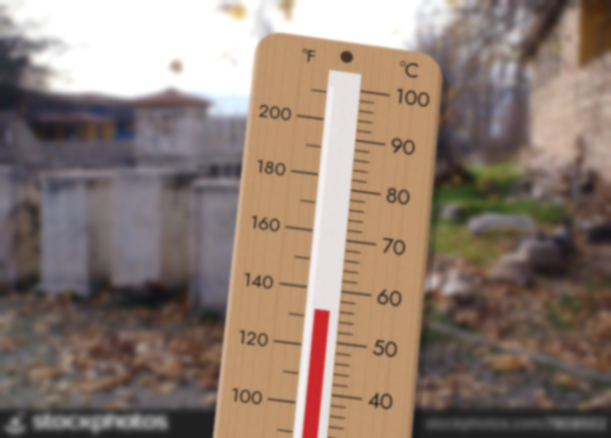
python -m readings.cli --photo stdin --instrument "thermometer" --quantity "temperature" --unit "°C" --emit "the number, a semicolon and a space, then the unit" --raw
56; °C
